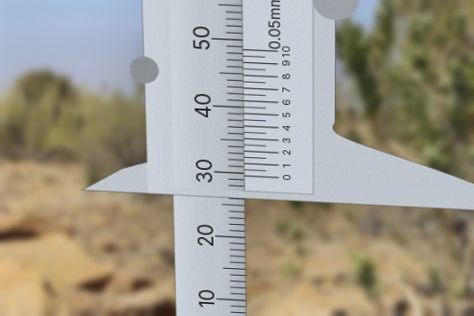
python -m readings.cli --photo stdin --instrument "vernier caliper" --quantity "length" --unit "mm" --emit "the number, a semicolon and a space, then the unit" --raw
29.6; mm
